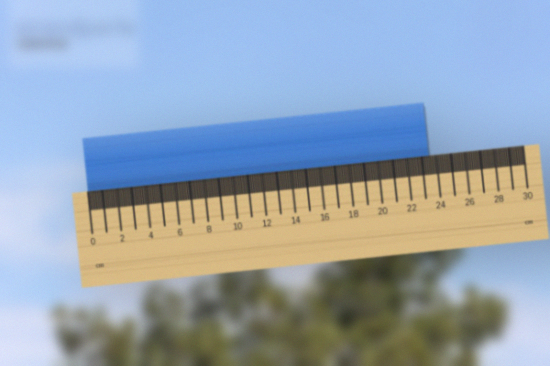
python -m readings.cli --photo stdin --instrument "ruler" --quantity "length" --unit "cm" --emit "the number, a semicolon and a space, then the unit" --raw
23.5; cm
